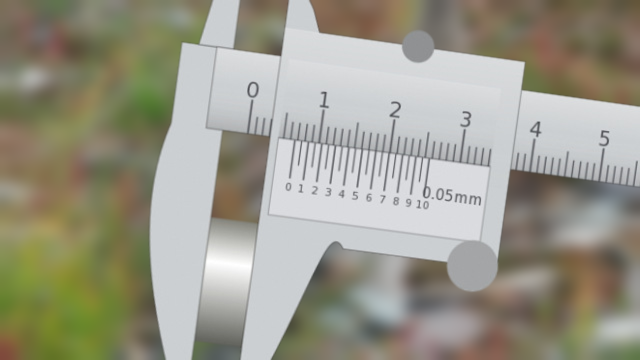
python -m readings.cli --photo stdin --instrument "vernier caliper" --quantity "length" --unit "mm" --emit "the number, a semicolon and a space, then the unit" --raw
6.6; mm
